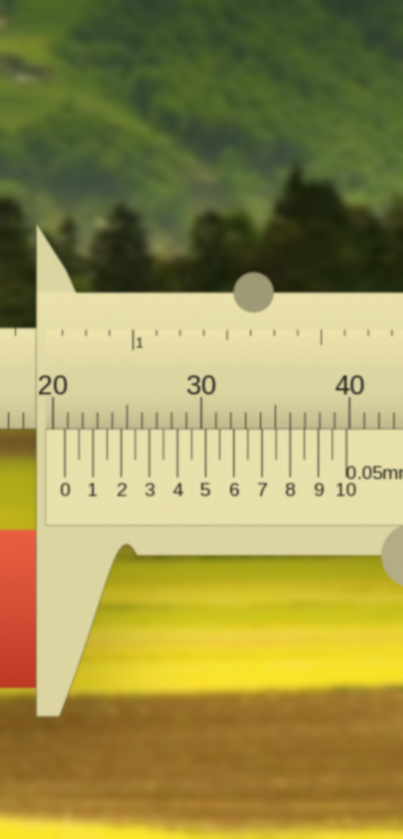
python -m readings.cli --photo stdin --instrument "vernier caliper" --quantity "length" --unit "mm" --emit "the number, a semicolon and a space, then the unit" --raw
20.8; mm
